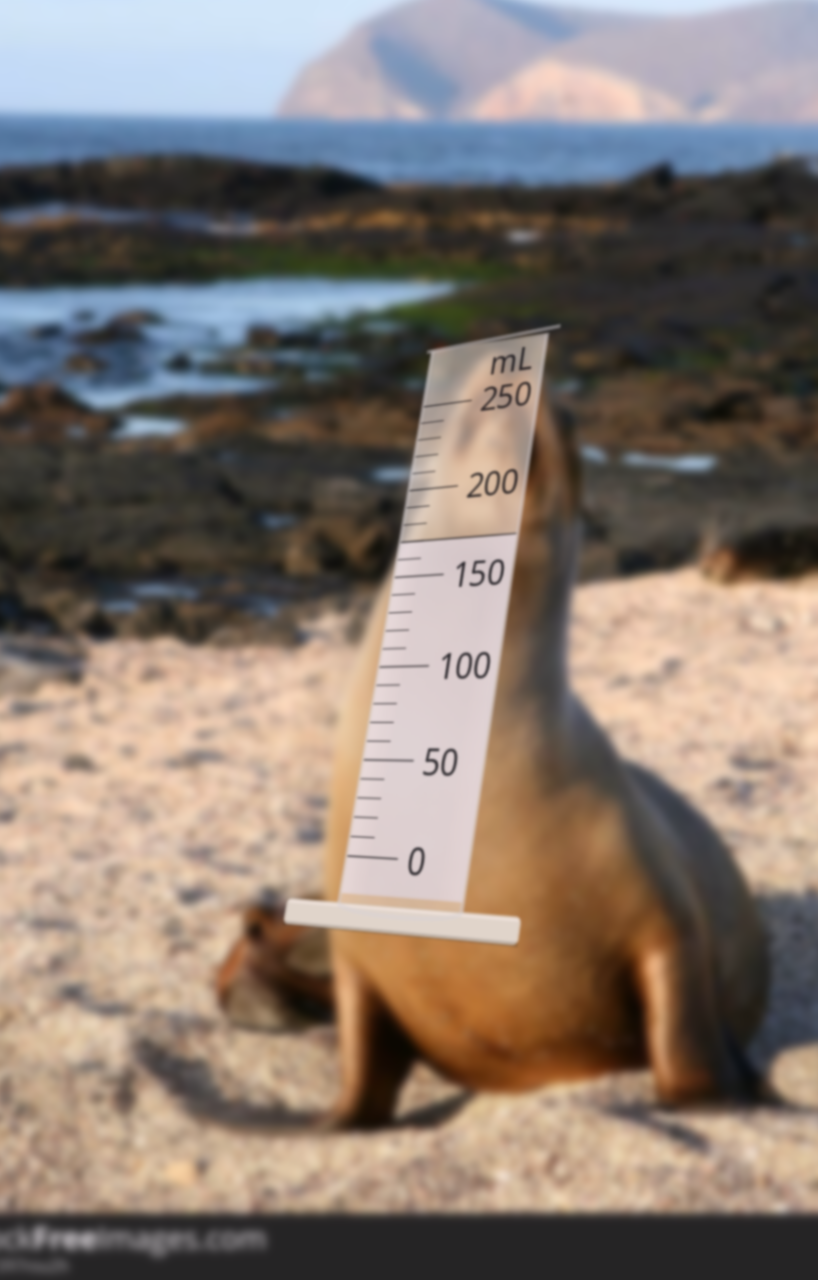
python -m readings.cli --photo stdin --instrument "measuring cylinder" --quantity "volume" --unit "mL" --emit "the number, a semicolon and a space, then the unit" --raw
170; mL
